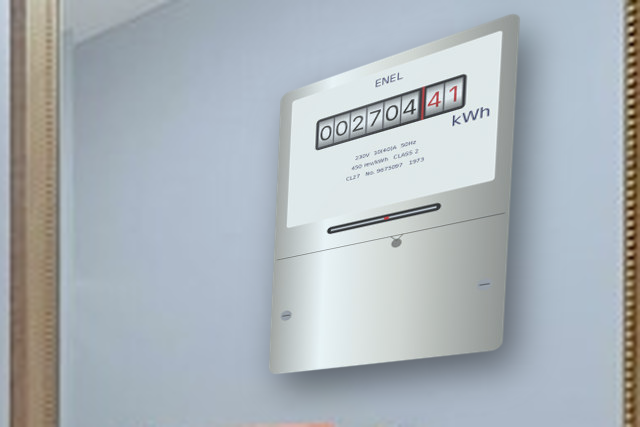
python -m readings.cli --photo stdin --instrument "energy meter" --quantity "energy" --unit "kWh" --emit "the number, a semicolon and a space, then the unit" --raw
2704.41; kWh
